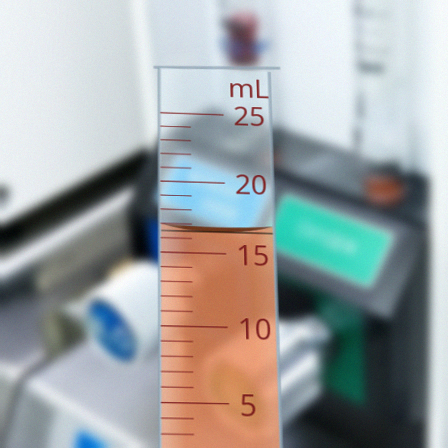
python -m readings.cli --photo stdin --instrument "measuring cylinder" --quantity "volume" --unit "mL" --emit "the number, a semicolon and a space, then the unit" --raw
16.5; mL
